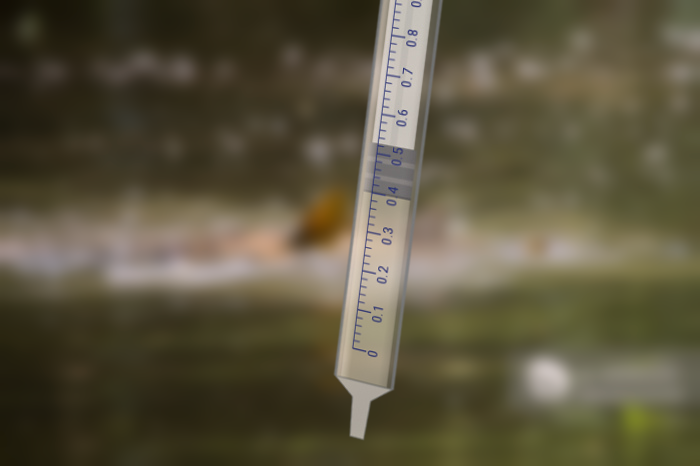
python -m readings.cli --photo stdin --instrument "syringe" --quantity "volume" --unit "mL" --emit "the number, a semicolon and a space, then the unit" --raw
0.4; mL
